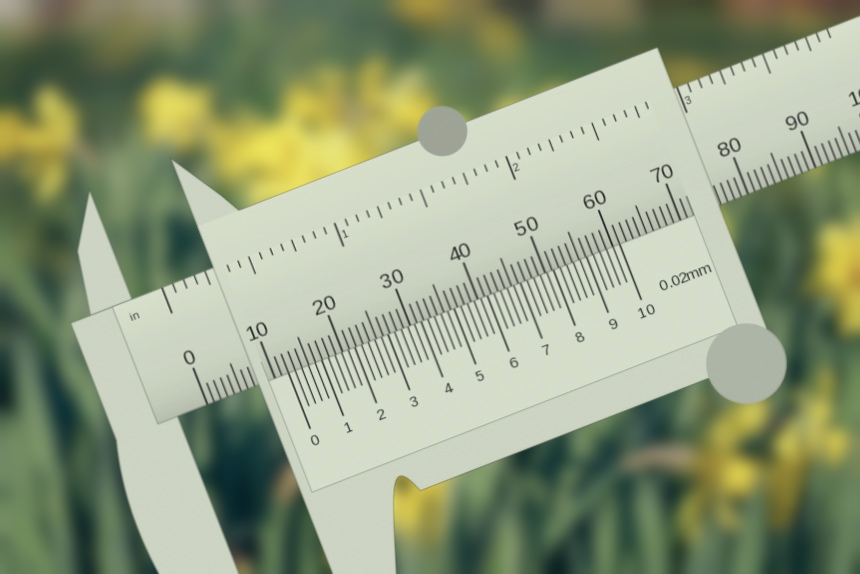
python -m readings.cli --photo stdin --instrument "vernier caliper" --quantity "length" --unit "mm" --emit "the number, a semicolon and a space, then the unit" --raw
12.0; mm
